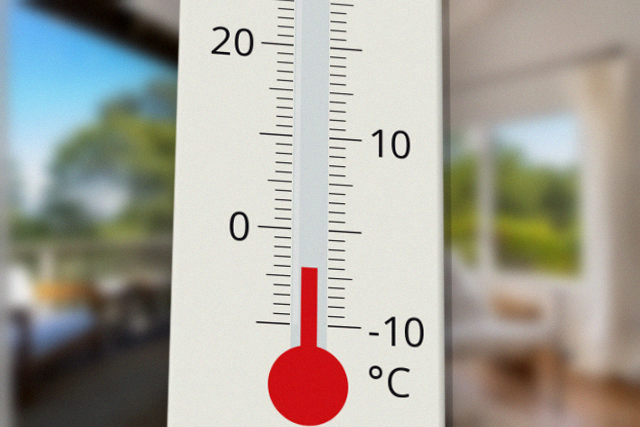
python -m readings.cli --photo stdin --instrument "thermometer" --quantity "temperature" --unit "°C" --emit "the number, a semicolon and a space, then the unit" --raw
-4; °C
